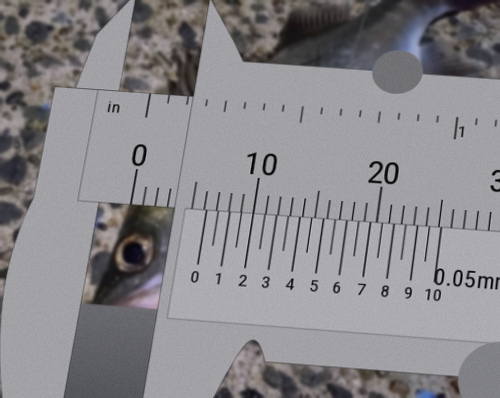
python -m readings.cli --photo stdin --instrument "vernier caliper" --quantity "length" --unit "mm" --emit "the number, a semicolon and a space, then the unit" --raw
6.2; mm
